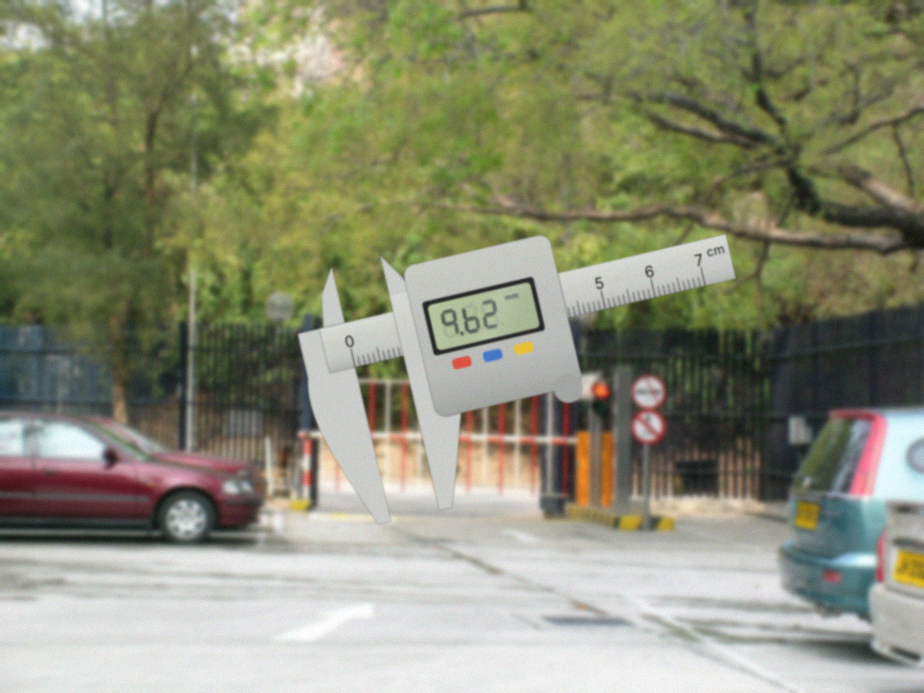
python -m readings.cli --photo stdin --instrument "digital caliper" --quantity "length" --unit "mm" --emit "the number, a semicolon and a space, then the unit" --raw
9.62; mm
